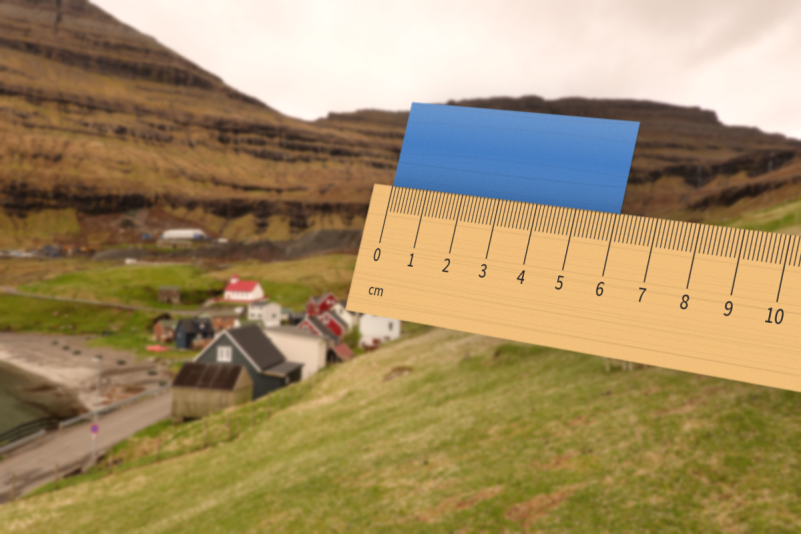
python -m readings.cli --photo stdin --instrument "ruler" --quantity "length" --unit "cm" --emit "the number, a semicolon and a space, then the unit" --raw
6.1; cm
